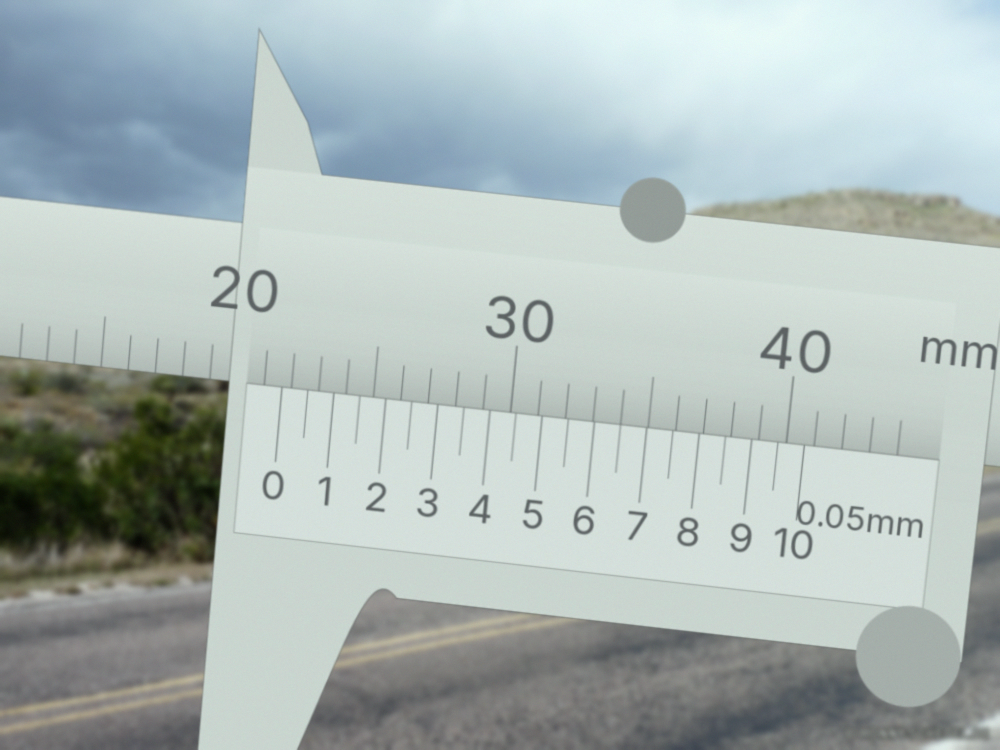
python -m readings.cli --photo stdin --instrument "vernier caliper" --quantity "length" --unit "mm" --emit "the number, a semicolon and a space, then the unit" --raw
21.65; mm
